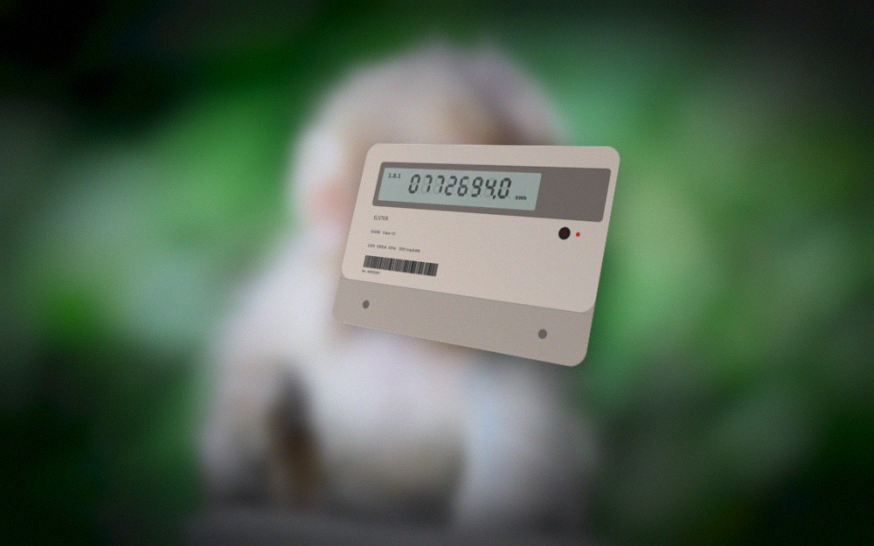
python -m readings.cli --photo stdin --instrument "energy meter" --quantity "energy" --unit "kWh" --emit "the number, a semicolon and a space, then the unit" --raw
772694.0; kWh
